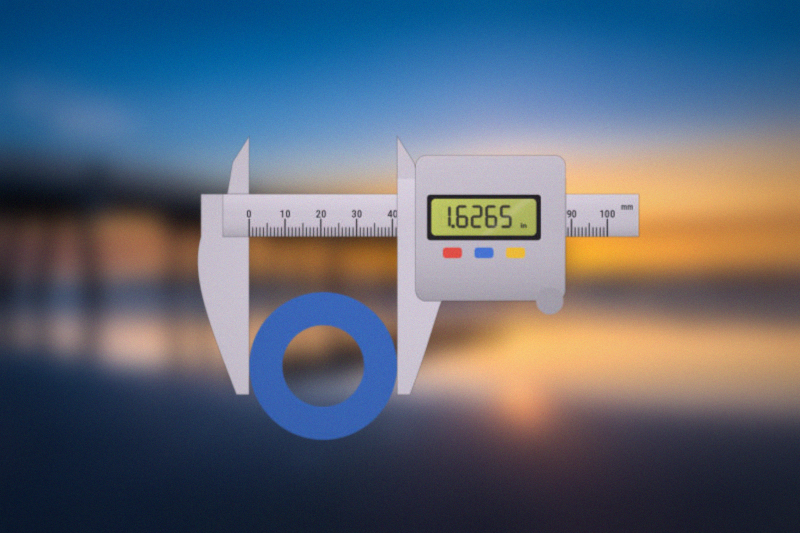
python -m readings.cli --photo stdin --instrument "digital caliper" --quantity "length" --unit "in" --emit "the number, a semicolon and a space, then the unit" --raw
1.6265; in
